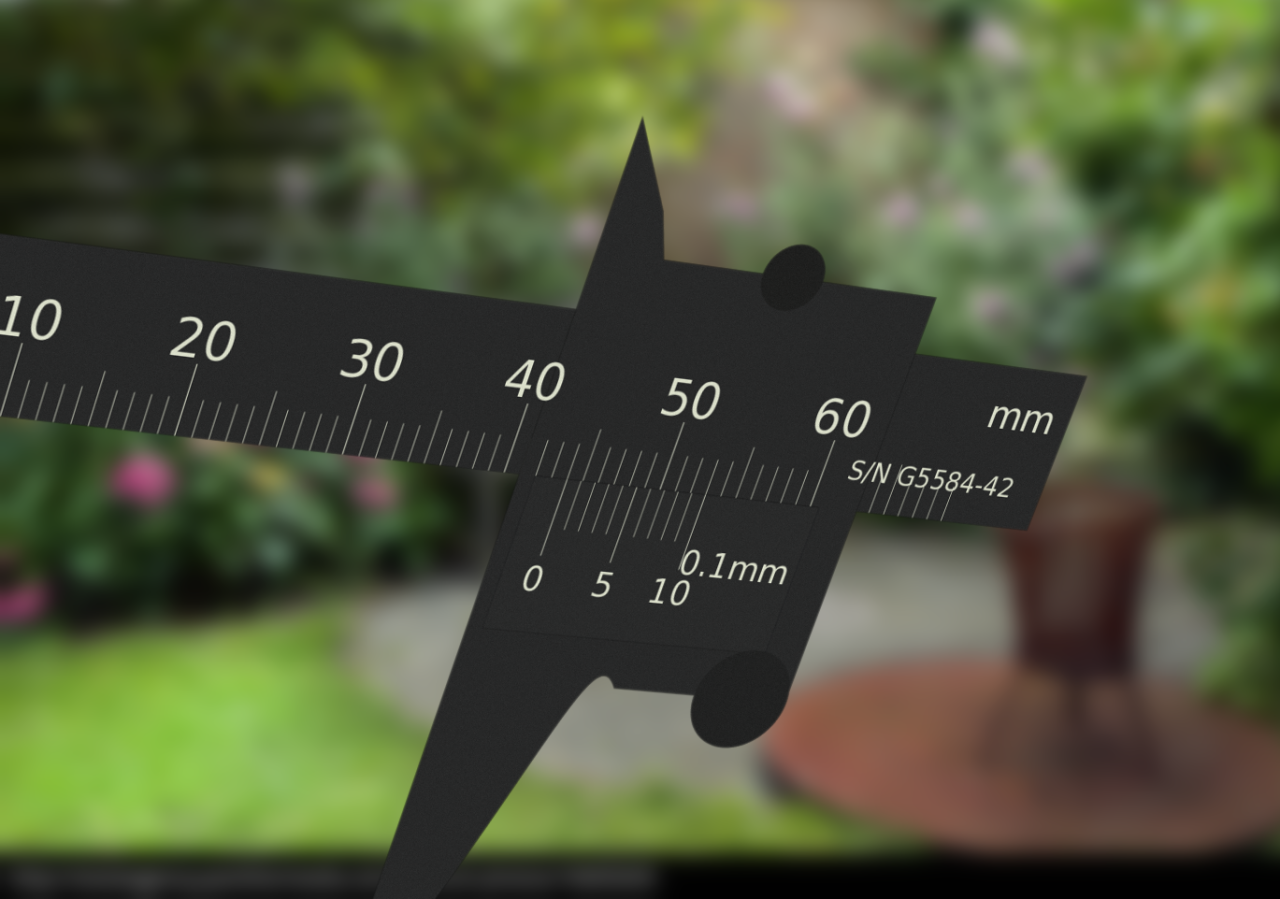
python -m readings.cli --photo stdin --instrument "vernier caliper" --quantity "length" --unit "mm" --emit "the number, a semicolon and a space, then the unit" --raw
44.0; mm
